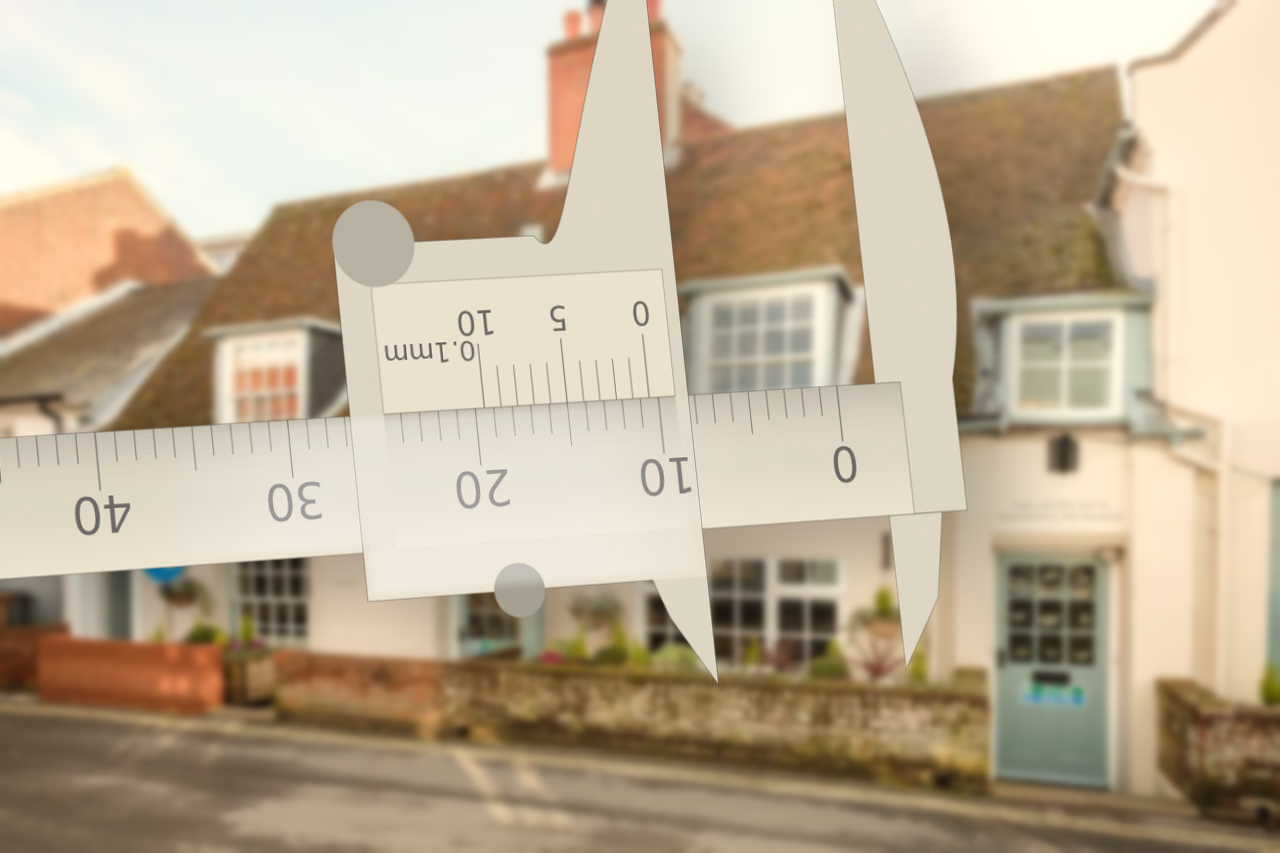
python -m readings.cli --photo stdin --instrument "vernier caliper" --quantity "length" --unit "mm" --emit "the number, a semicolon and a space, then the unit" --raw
10.5; mm
